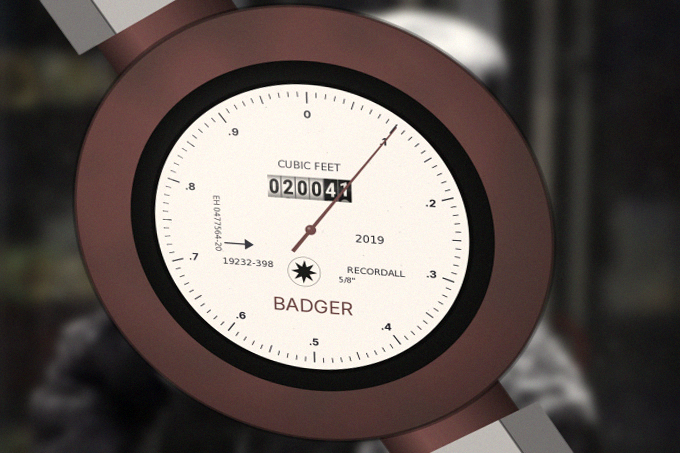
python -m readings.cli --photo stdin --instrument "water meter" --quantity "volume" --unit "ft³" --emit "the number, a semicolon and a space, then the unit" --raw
20041.10; ft³
